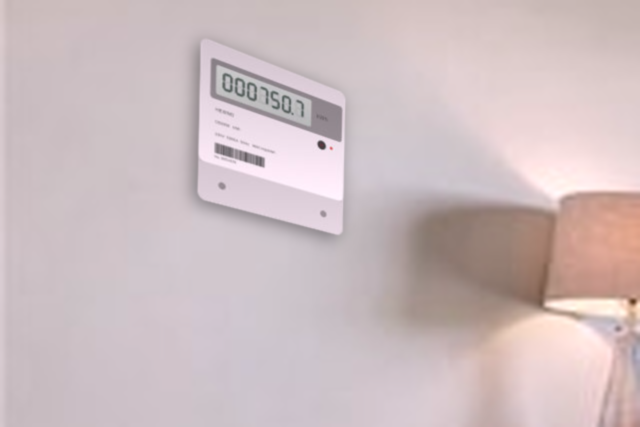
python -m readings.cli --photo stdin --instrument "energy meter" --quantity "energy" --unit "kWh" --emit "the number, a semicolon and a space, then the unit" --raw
750.7; kWh
